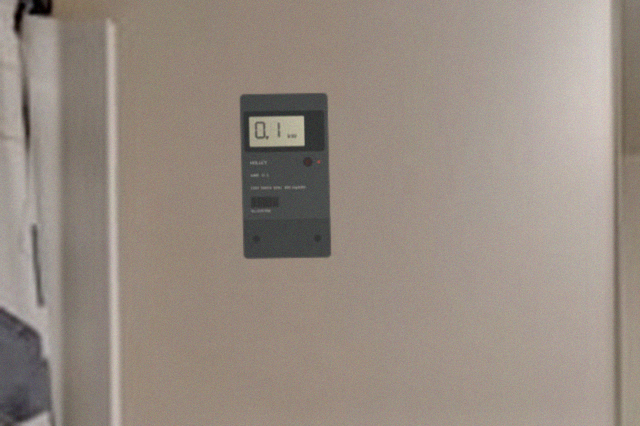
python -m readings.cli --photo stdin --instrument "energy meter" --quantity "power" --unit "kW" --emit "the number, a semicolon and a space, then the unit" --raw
0.1; kW
